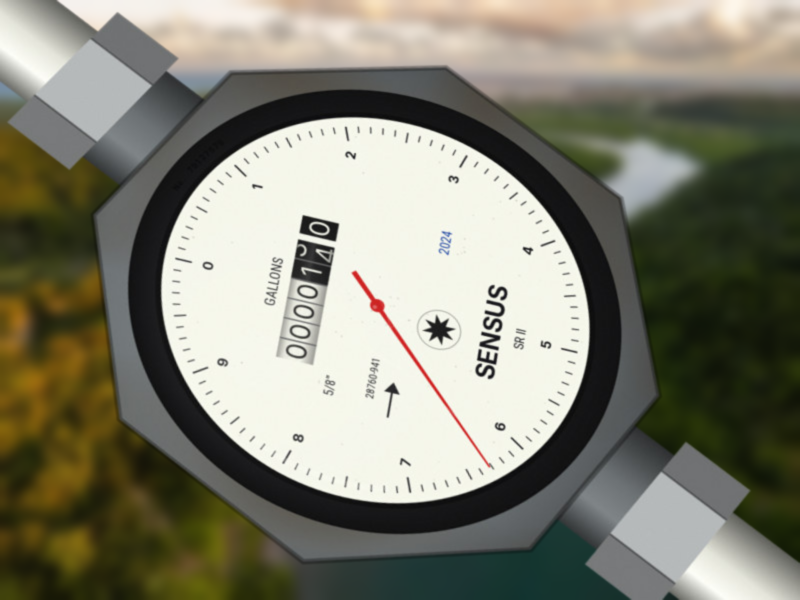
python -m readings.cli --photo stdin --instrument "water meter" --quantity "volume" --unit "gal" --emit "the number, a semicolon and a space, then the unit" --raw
136.3; gal
